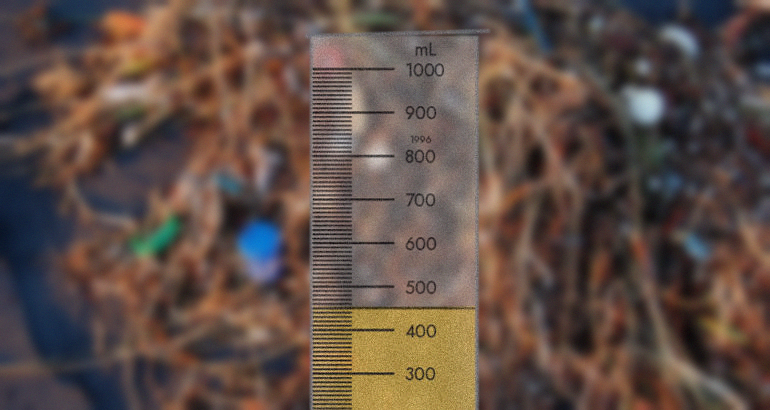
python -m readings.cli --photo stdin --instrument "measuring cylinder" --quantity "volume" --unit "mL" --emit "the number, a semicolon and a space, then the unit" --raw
450; mL
